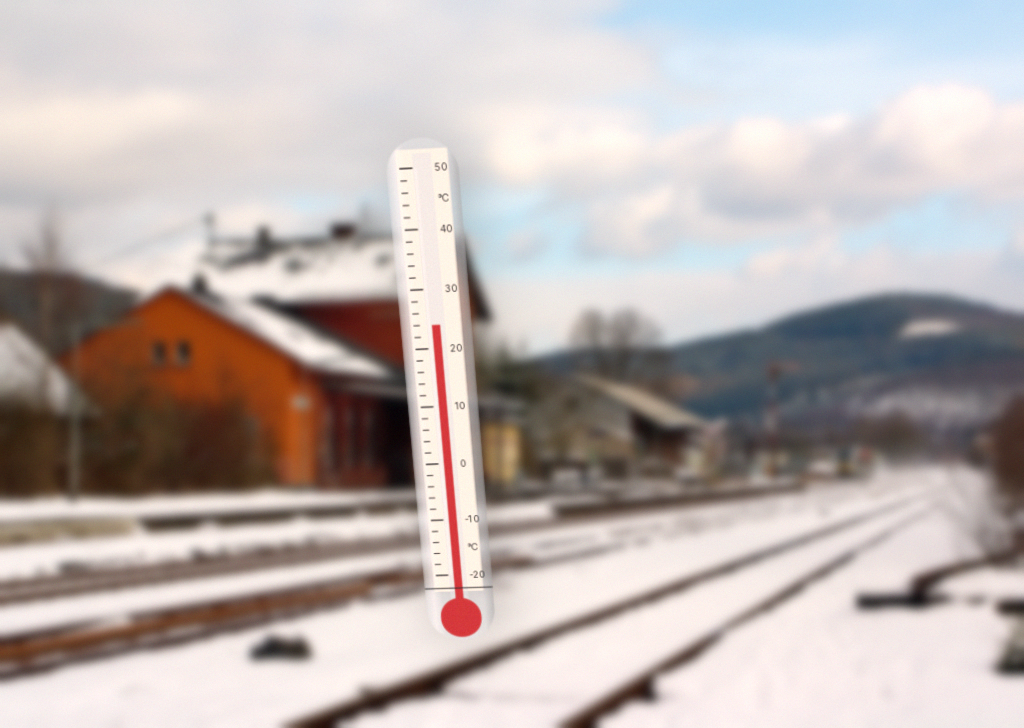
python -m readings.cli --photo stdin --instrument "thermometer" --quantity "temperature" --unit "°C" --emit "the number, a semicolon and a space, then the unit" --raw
24; °C
